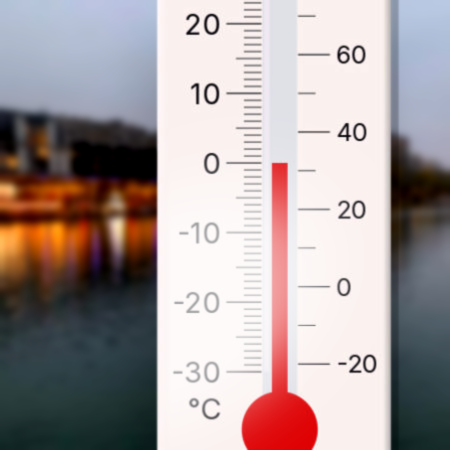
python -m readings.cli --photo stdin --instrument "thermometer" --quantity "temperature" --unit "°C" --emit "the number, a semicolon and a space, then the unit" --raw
0; °C
